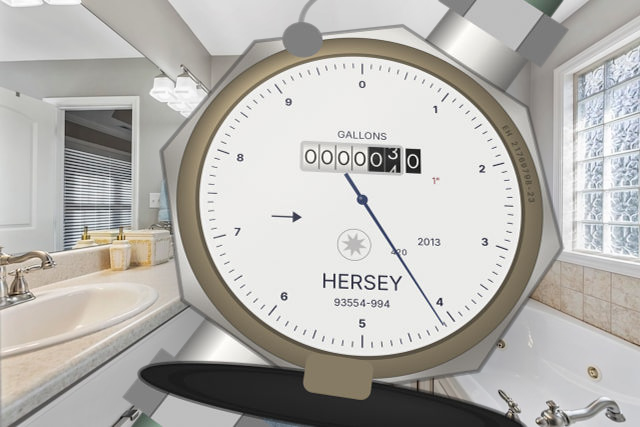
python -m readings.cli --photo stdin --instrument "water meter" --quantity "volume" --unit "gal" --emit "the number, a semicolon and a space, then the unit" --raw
34.1; gal
